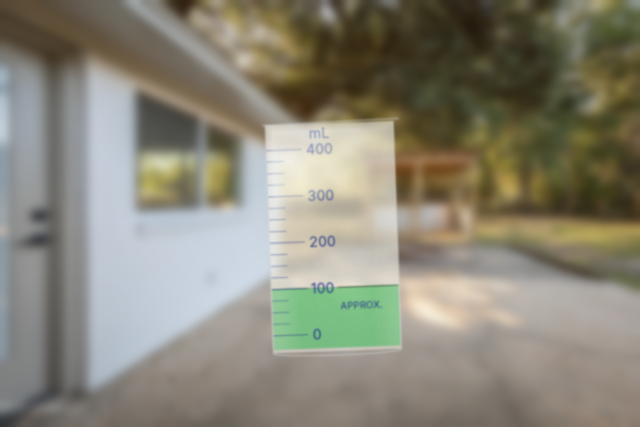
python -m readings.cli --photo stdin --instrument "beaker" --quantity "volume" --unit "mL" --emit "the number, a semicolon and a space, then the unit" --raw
100; mL
